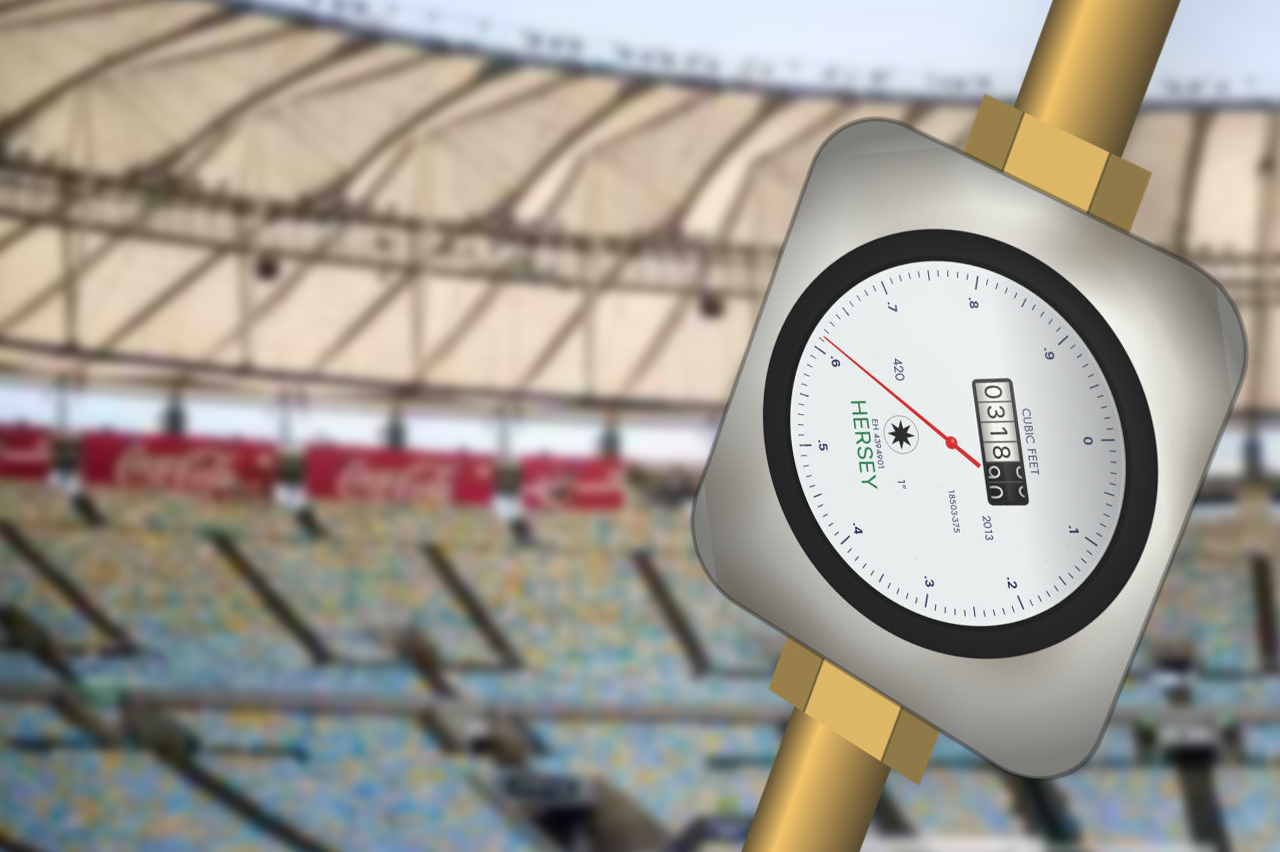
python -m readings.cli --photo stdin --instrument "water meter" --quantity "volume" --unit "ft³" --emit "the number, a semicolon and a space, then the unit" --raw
31889.61; ft³
